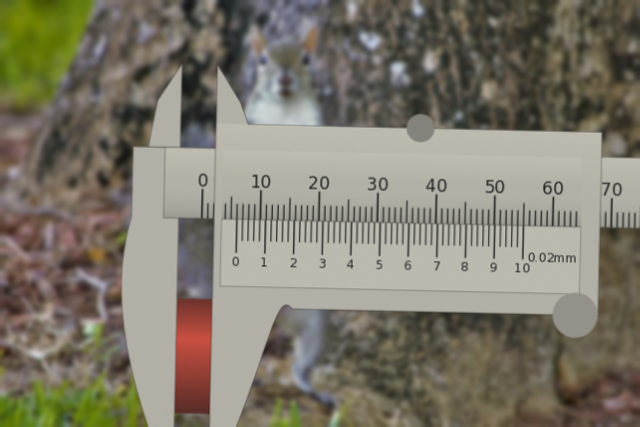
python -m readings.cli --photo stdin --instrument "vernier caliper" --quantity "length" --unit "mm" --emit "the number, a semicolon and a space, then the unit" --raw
6.0; mm
